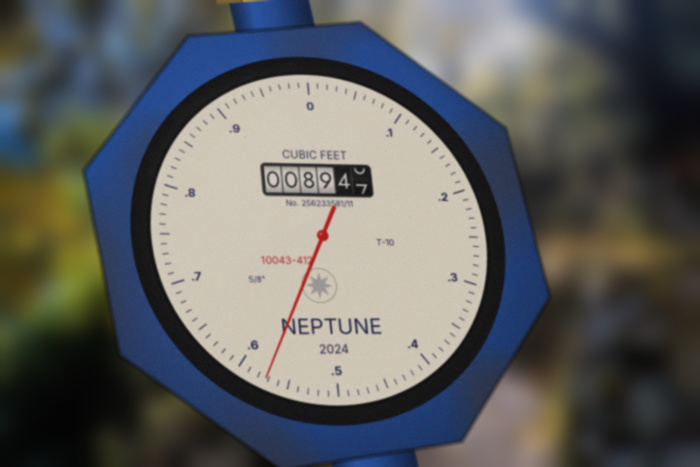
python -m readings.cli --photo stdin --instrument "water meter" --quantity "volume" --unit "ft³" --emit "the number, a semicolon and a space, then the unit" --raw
8946.57; ft³
